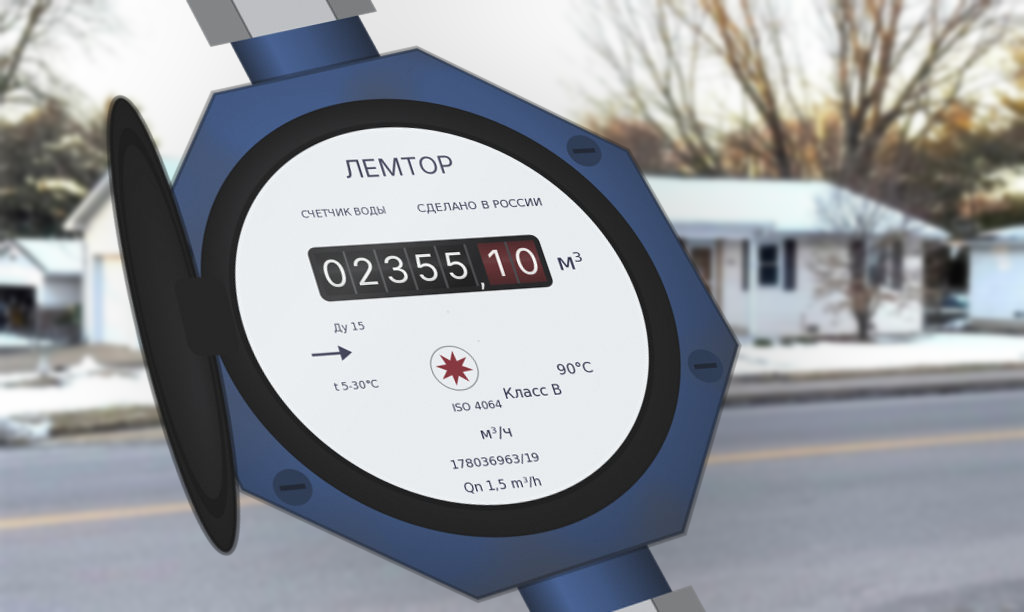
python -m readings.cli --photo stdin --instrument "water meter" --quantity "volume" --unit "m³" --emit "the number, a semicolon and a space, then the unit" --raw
2355.10; m³
